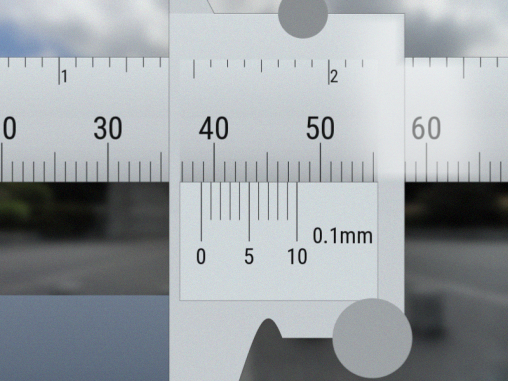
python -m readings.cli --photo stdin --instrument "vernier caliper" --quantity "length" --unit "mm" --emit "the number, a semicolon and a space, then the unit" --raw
38.8; mm
